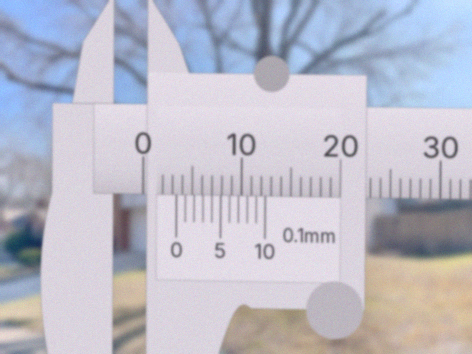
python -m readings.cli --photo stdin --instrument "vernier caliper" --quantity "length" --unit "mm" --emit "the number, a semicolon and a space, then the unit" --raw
3.4; mm
